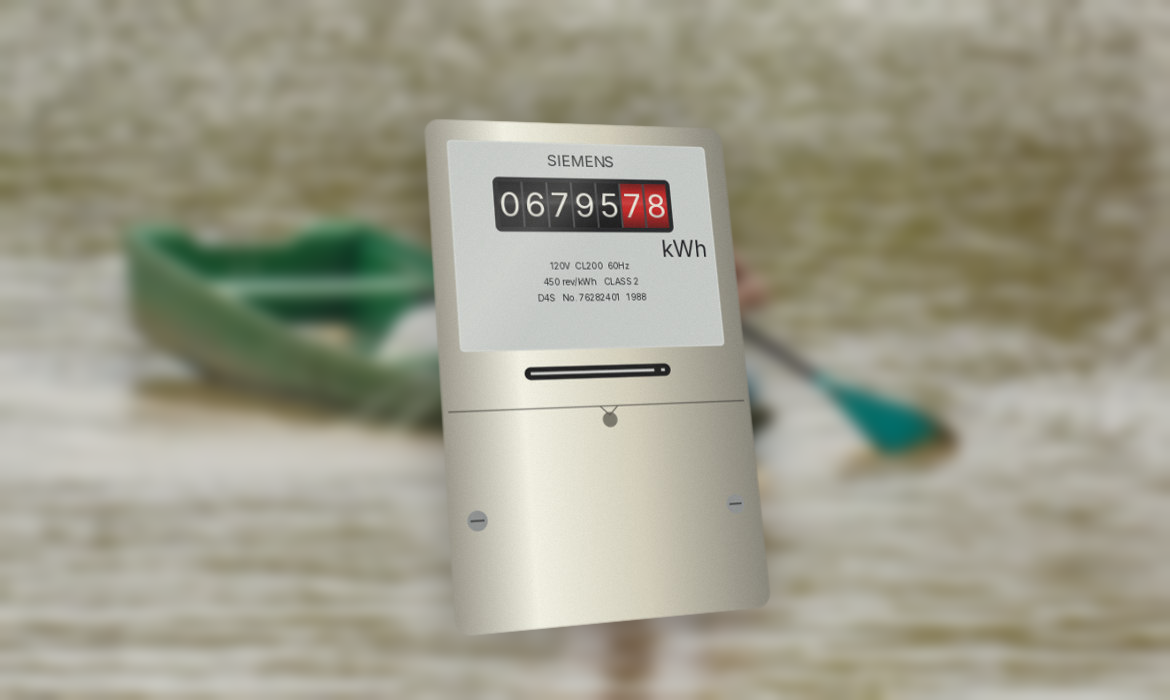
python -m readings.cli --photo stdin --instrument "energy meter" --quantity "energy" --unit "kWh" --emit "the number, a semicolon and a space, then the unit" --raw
6795.78; kWh
